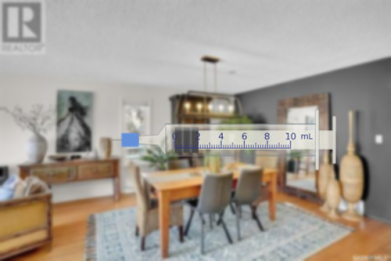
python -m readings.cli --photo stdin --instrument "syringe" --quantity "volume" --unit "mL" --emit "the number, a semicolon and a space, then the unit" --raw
0; mL
